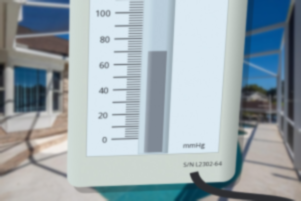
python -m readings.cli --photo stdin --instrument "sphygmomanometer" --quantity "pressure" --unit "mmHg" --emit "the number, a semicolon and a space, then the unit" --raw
70; mmHg
